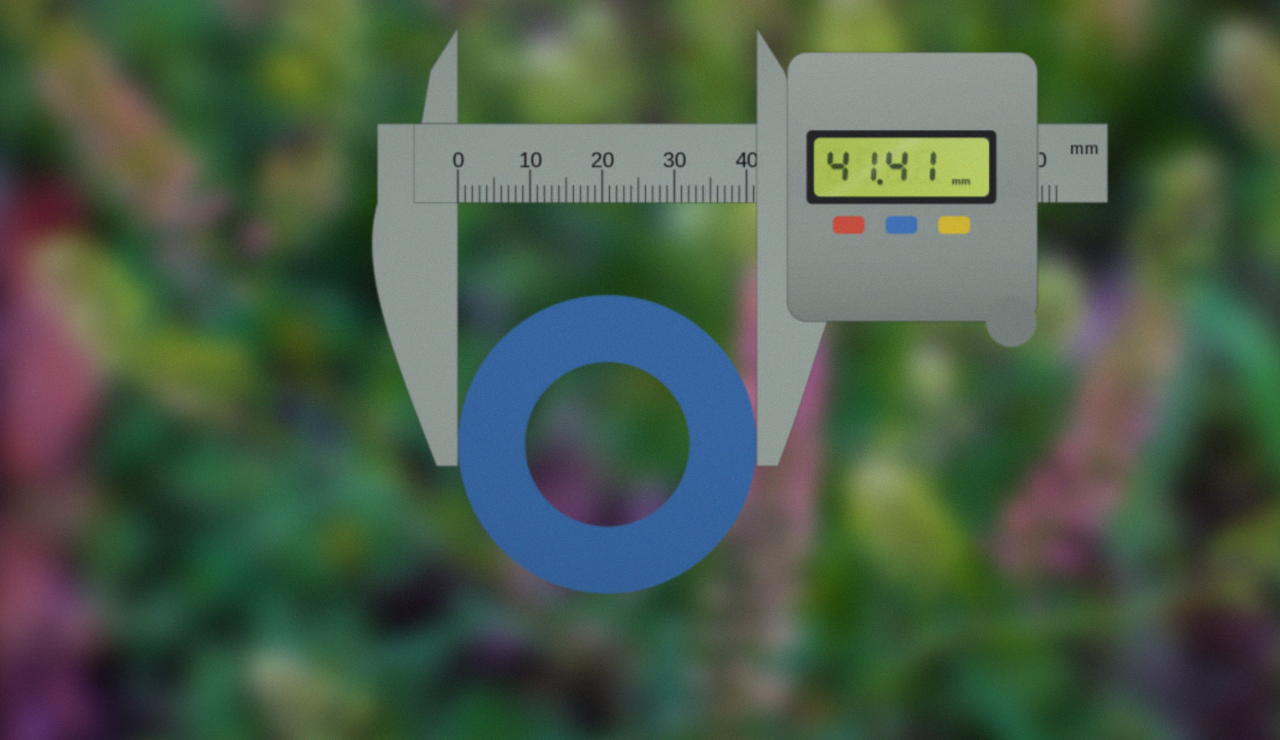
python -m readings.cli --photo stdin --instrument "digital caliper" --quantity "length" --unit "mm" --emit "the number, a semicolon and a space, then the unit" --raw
41.41; mm
